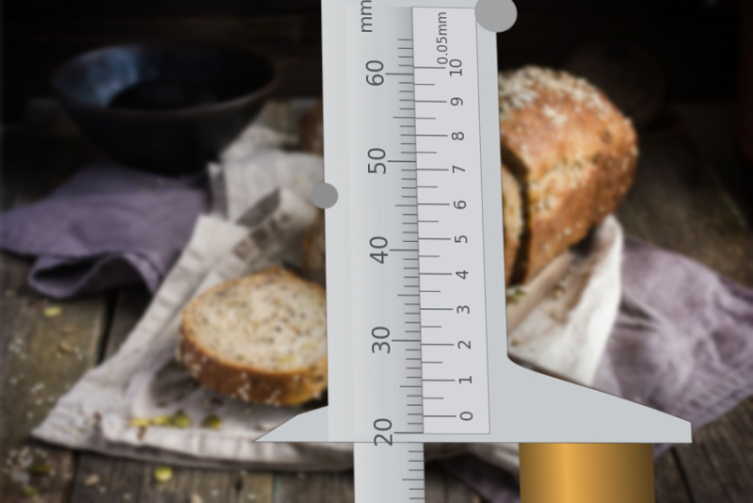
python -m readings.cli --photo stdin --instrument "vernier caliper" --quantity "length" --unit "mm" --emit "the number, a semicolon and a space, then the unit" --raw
21.8; mm
